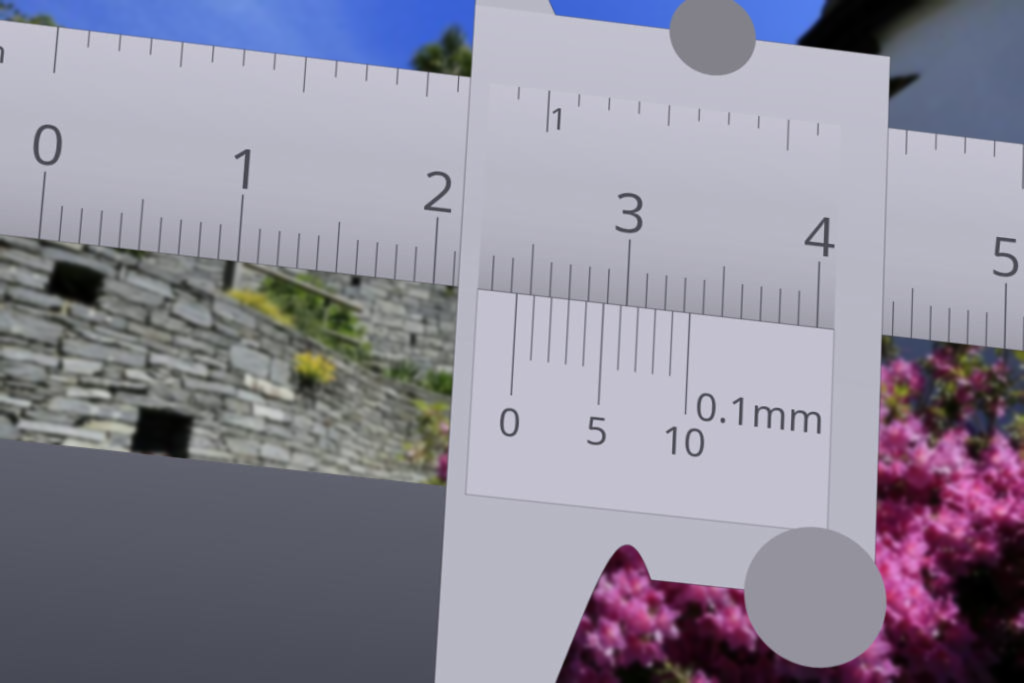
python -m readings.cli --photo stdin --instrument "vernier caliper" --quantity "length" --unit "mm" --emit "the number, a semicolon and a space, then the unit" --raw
24.3; mm
